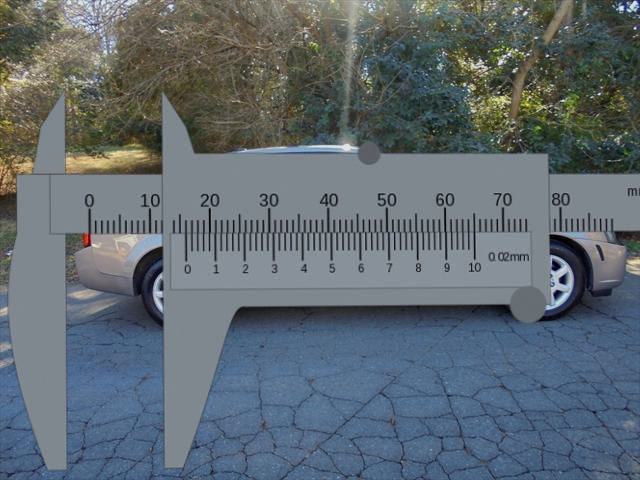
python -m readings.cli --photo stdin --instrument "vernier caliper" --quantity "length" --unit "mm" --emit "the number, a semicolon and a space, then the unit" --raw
16.0; mm
